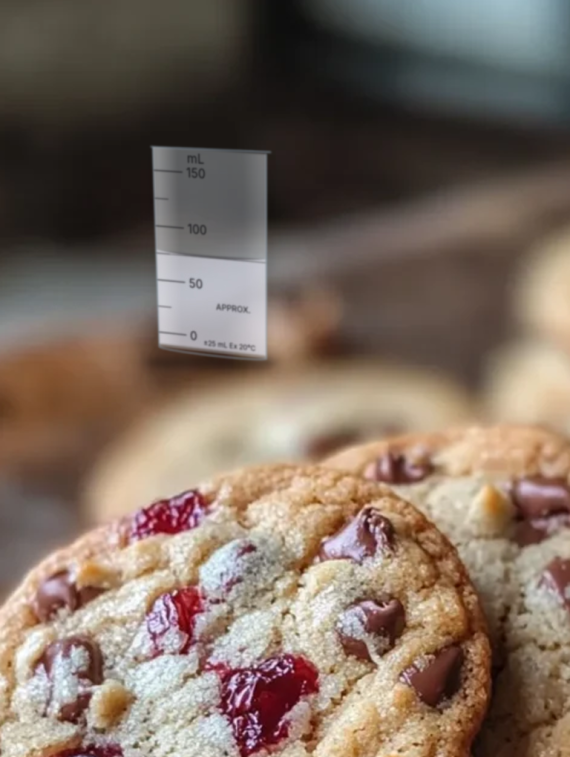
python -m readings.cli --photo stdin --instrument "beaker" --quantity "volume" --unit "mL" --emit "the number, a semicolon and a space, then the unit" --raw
75; mL
